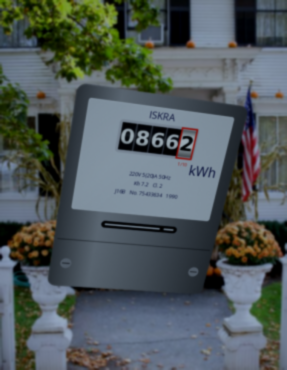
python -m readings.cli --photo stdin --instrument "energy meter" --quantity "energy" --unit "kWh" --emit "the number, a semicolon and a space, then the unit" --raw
866.2; kWh
